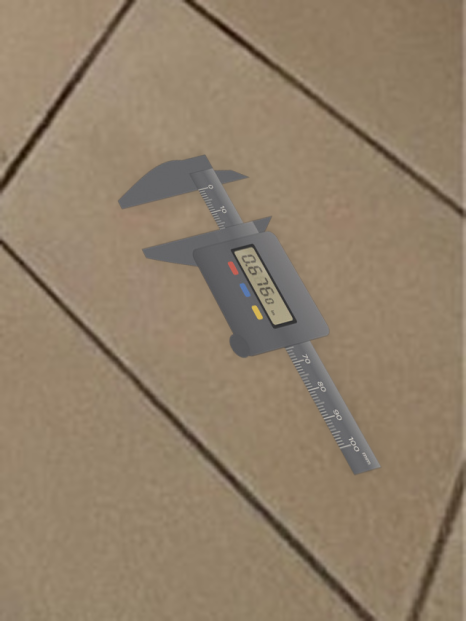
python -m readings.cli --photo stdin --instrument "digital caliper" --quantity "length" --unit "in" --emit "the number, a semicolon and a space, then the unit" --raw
0.6760; in
